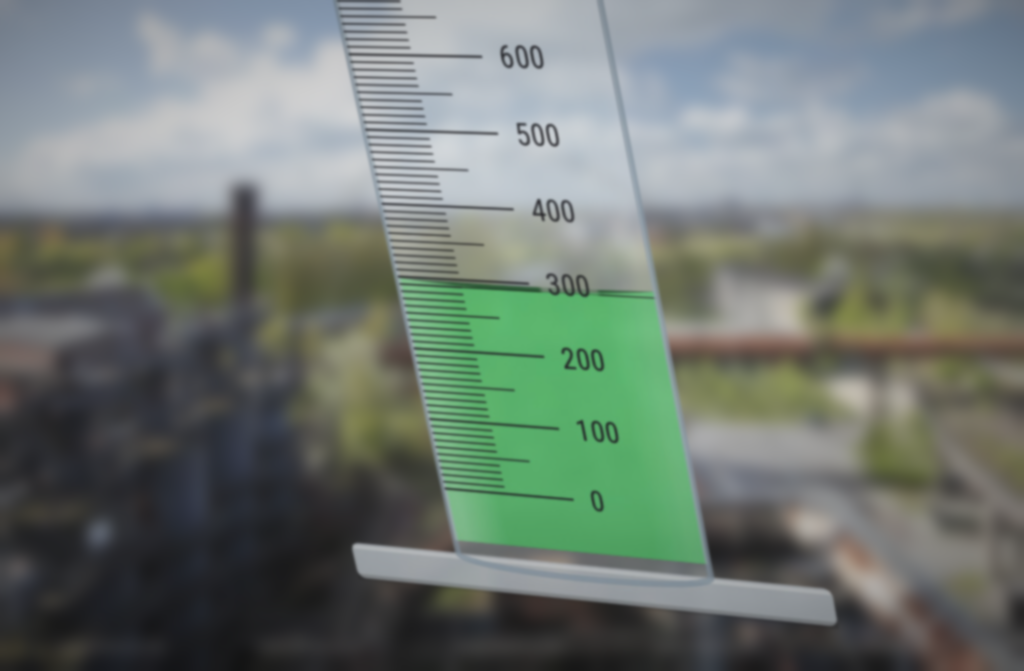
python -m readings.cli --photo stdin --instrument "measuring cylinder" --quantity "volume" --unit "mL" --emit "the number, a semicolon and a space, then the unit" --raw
290; mL
